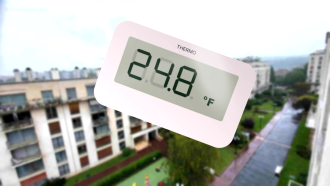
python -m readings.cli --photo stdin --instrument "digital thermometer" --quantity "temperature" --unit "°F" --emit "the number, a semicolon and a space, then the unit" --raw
24.8; °F
